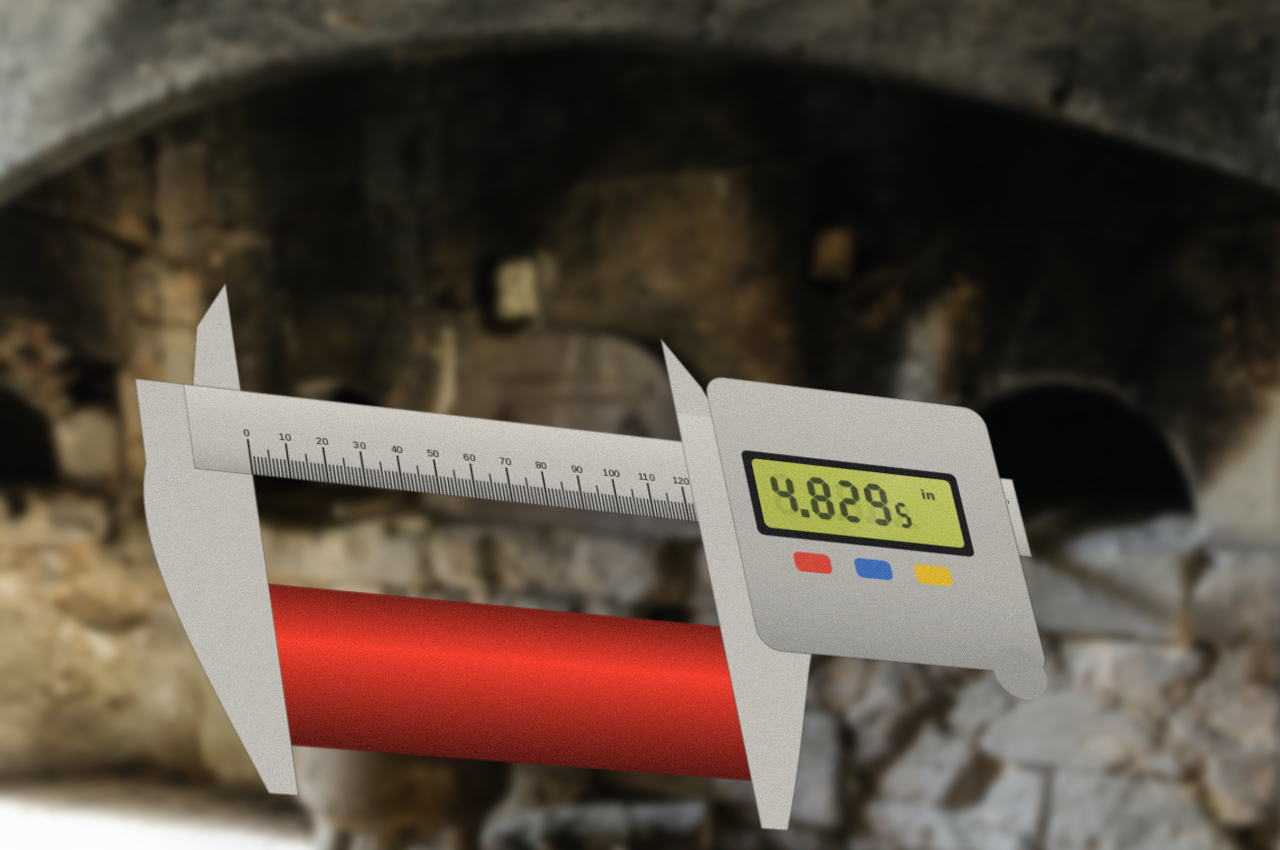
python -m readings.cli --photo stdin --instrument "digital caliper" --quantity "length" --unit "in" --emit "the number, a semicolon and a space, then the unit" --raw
4.8295; in
